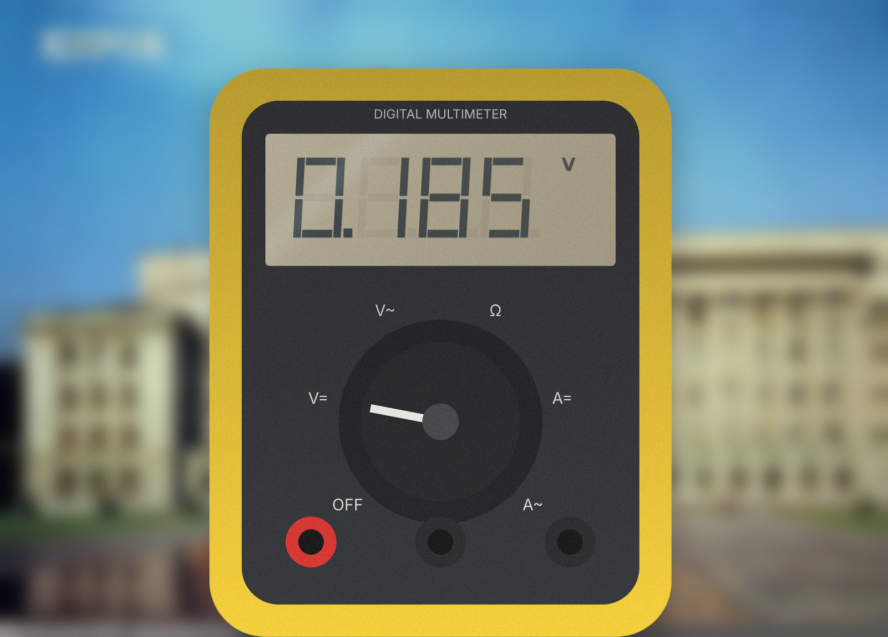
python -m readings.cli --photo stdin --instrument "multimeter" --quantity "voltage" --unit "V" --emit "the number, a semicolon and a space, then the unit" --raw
0.185; V
